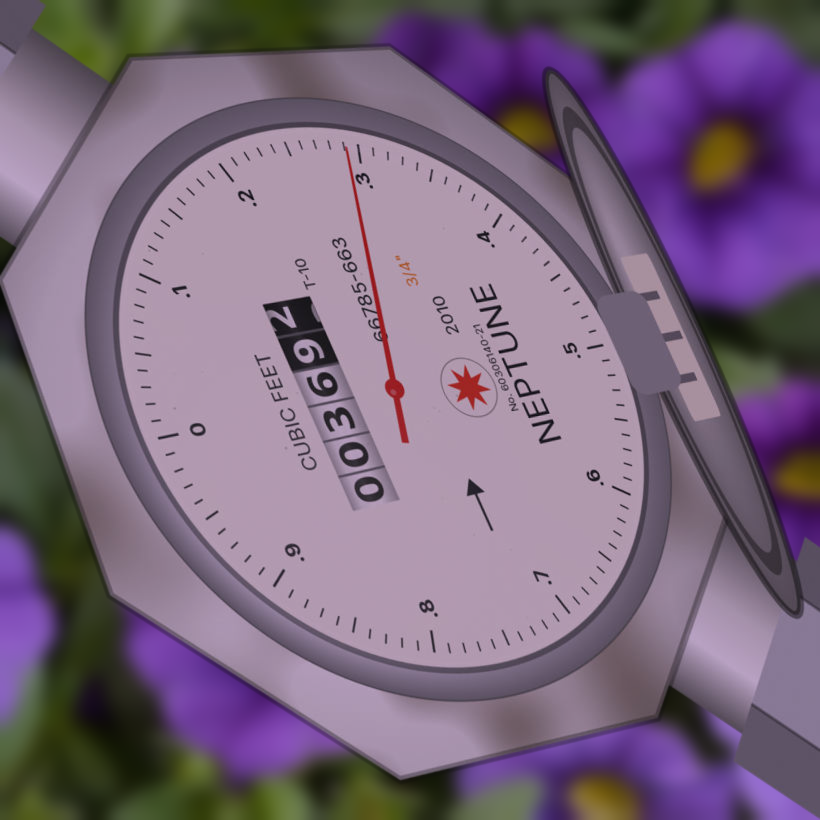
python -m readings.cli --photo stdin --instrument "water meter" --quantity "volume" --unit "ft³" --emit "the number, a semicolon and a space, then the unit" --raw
3692.29; ft³
